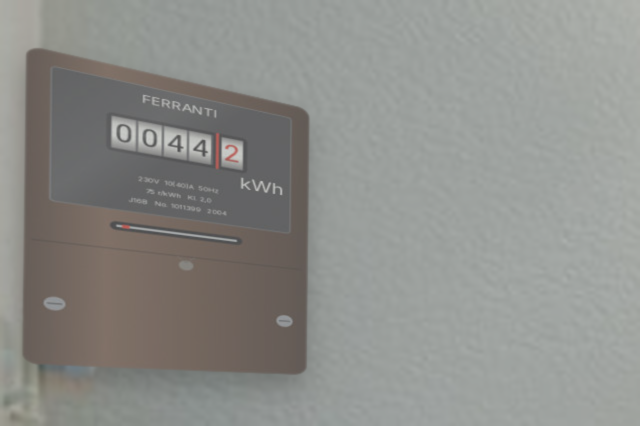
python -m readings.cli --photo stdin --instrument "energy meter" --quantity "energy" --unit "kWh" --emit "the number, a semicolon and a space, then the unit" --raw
44.2; kWh
